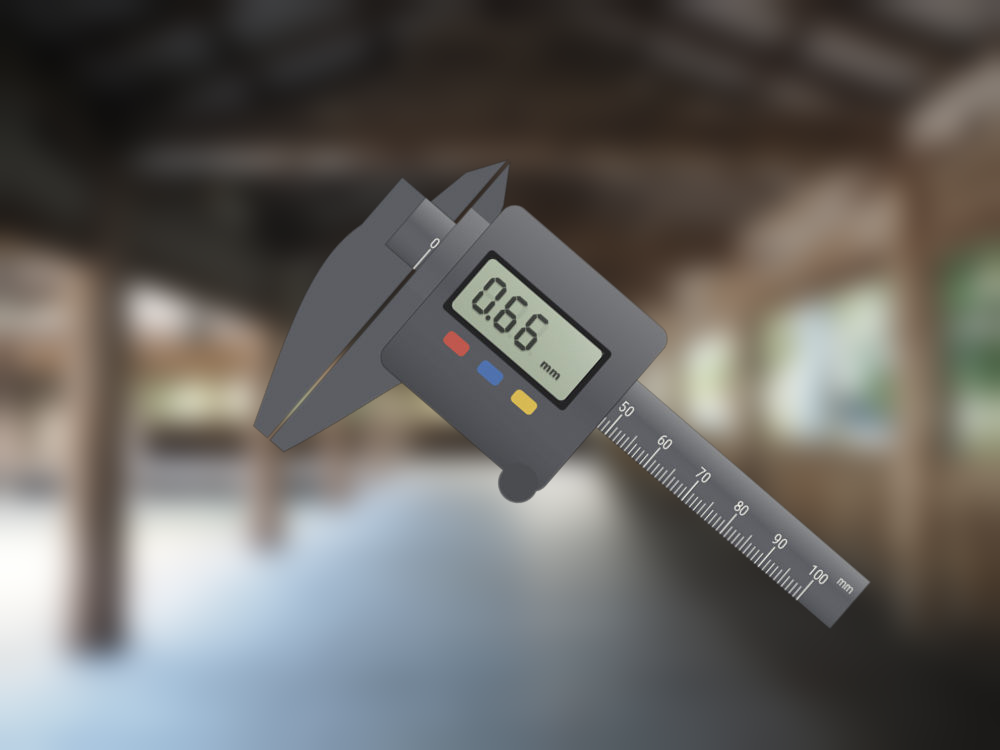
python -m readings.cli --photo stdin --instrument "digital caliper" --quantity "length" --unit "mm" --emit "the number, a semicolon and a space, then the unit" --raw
0.66; mm
